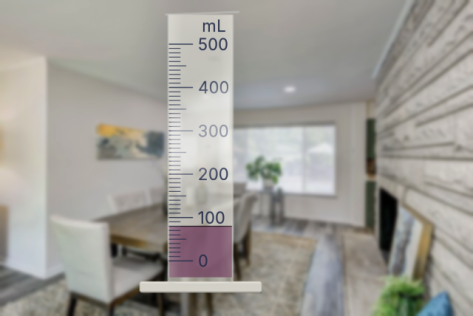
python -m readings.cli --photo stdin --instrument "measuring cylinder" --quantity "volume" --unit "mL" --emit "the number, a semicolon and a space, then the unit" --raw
80; mL
